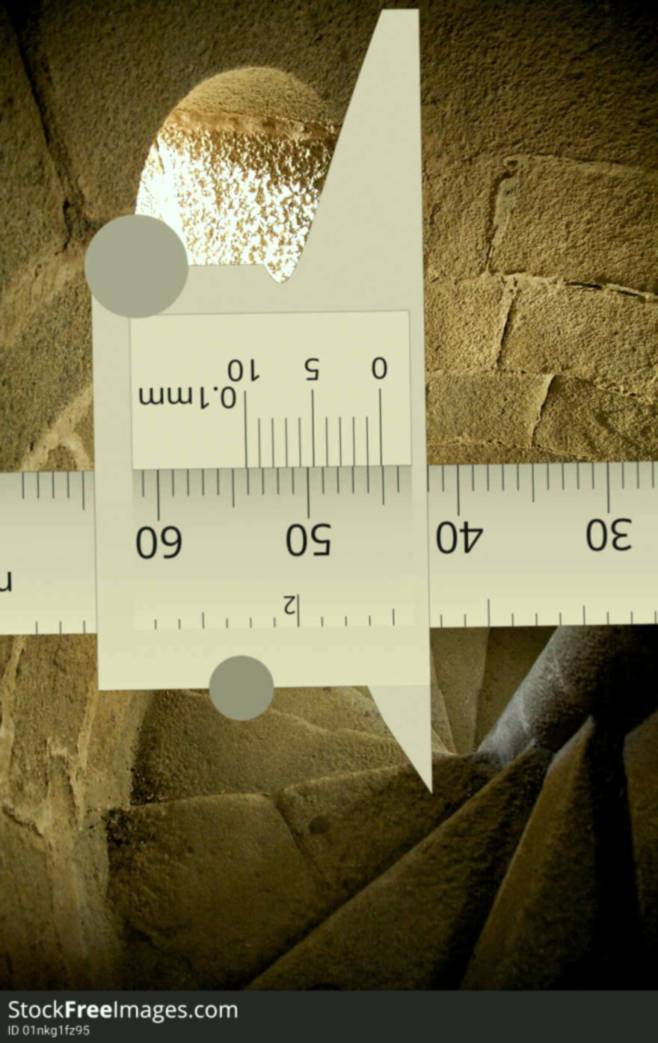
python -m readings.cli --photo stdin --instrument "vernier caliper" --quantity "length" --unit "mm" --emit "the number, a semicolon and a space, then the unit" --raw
45.1; mm
